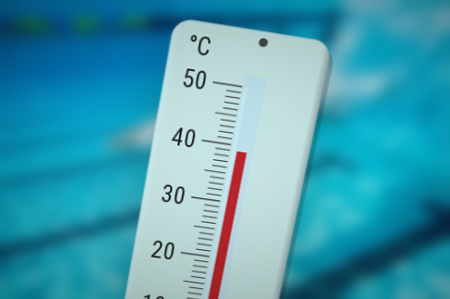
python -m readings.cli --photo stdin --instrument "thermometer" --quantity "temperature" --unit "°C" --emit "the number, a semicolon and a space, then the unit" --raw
39; °C
